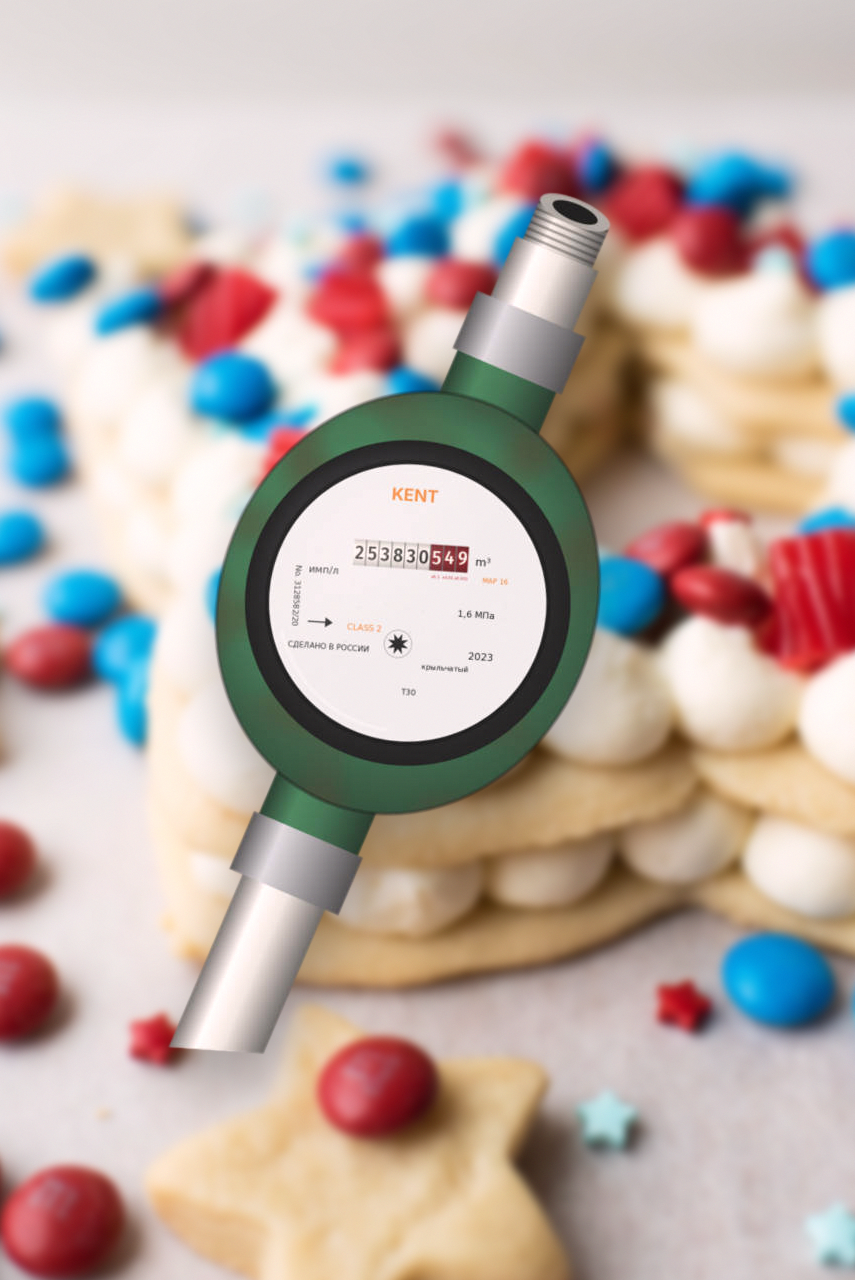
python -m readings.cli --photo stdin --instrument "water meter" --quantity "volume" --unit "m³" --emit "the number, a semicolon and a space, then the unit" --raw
253830.549; m³
